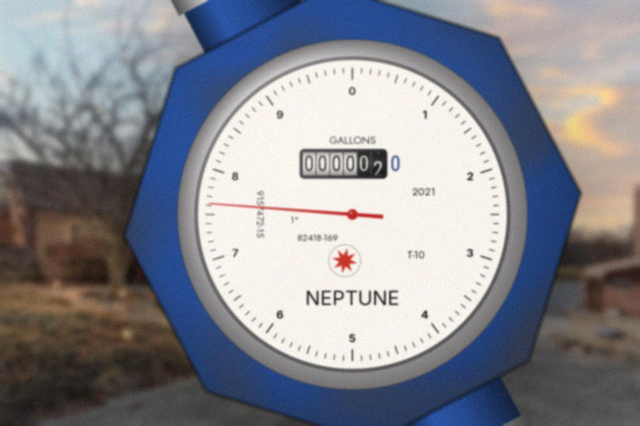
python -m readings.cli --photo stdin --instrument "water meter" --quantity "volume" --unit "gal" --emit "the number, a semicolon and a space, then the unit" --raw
17.6; gal
